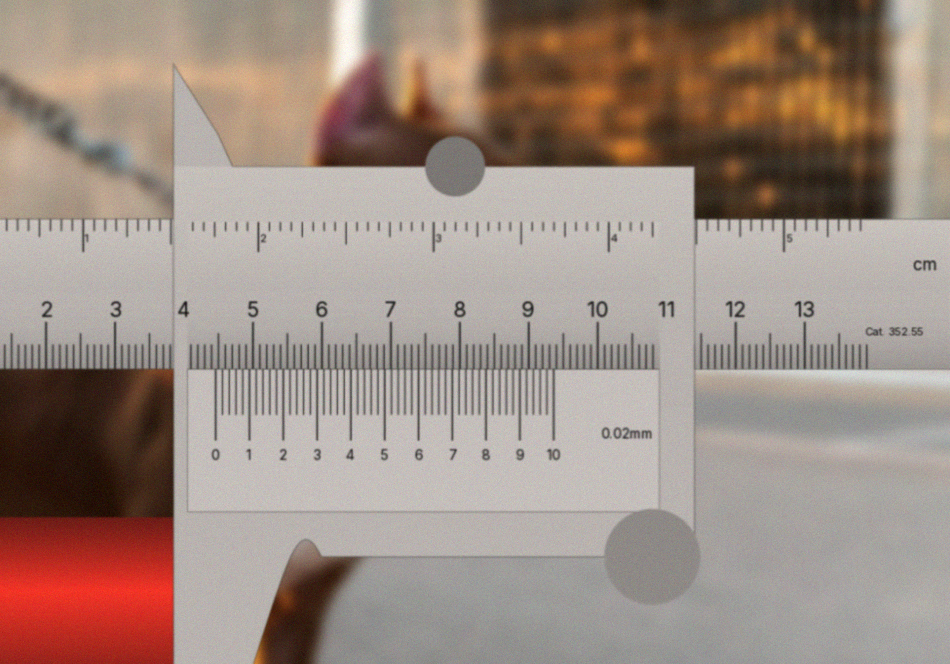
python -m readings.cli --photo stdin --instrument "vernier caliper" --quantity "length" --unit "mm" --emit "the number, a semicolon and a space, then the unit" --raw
44.6; mm
